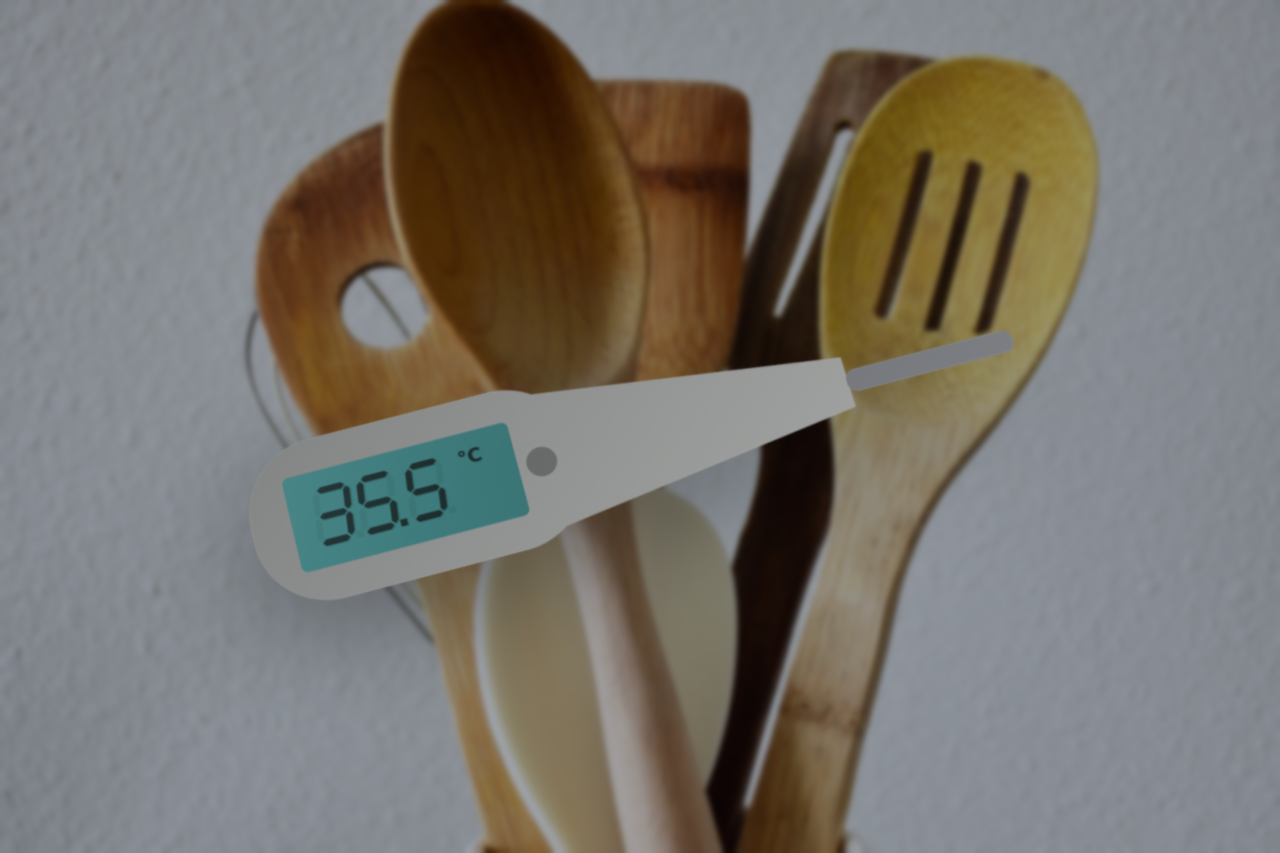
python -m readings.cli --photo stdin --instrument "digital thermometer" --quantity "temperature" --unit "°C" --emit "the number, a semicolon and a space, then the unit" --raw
35.5; °C
